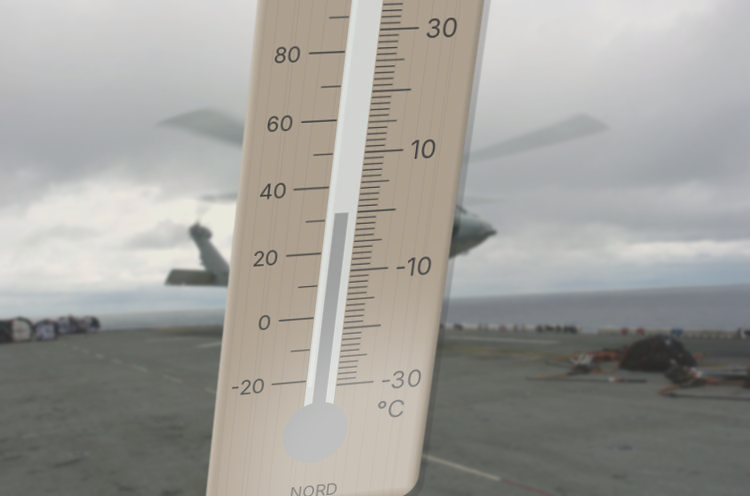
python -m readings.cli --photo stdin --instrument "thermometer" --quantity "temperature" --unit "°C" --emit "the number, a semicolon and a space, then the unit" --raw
0; °C
